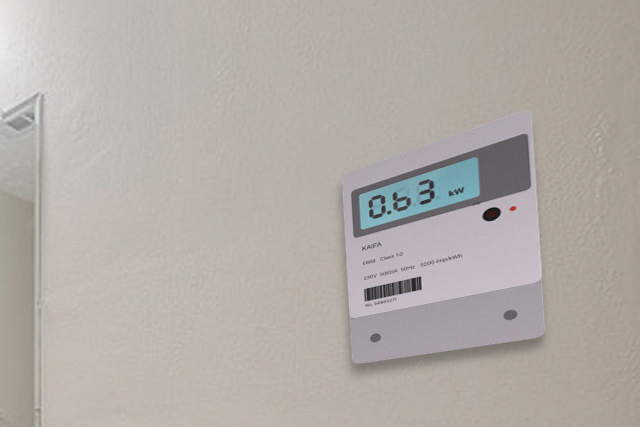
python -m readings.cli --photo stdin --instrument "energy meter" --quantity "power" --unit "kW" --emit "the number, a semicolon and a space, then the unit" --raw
0.63; kW
